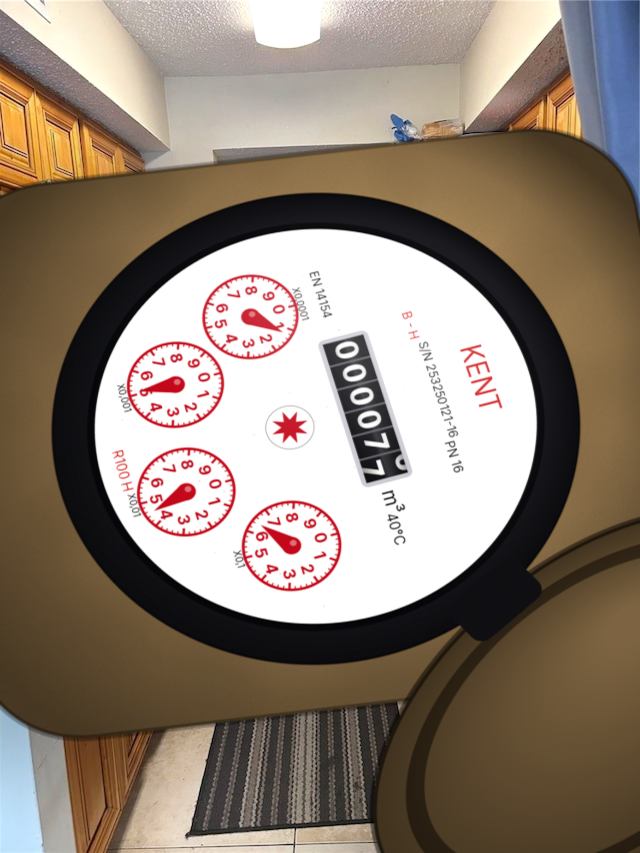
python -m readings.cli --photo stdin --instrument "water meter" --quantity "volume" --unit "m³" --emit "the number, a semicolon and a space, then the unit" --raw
76.6451; m³
